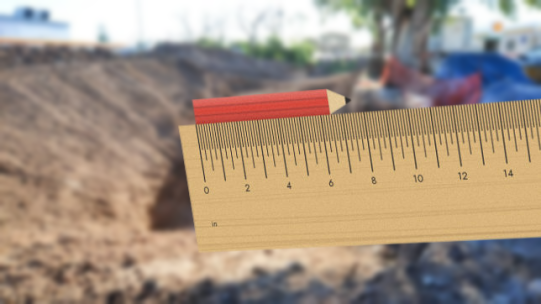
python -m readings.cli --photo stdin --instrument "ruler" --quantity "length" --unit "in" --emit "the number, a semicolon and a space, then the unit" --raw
7.5; in
